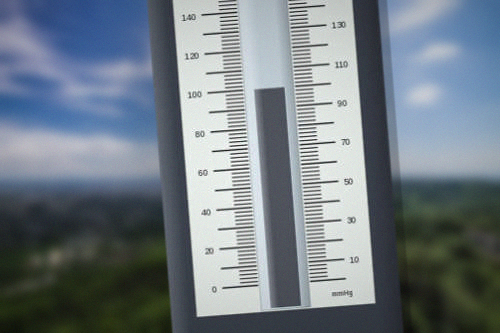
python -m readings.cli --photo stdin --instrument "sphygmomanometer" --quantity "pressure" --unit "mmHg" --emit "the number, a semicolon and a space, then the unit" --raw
100; mmHg
